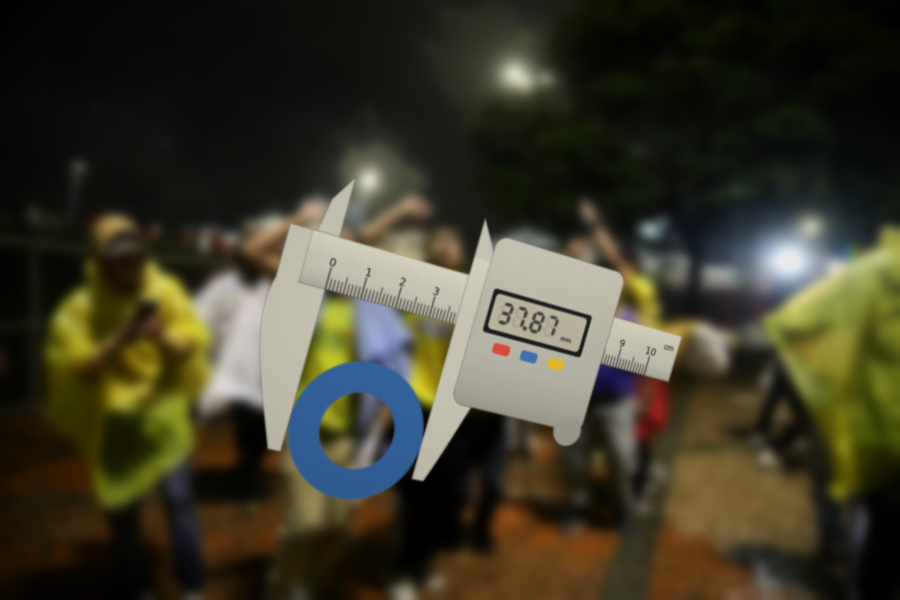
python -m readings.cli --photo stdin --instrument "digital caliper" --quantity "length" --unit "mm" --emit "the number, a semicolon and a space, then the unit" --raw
37.87; mm
